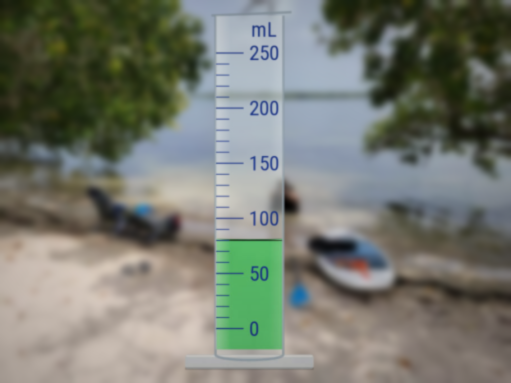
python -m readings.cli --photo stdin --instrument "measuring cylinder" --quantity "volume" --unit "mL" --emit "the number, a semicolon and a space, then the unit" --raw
80; mL
